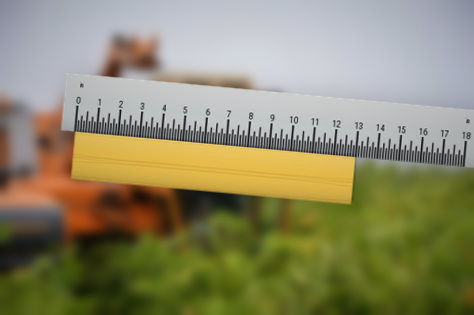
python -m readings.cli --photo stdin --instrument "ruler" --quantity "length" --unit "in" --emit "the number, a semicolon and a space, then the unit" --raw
13; in
